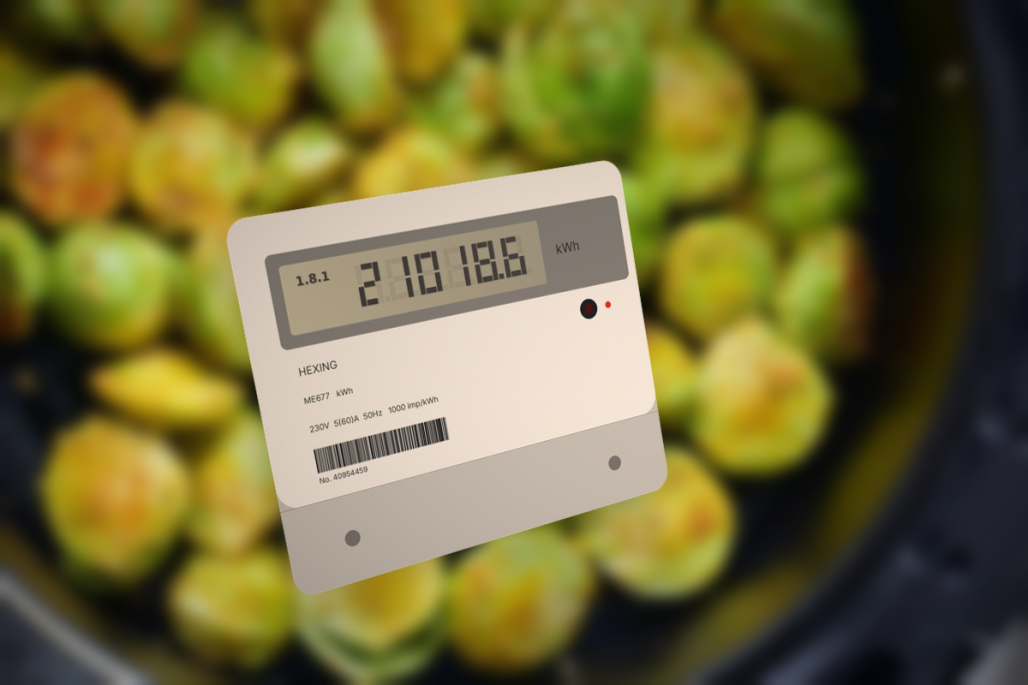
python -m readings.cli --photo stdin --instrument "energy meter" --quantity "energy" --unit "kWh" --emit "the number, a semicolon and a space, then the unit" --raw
21018.6; kWh
